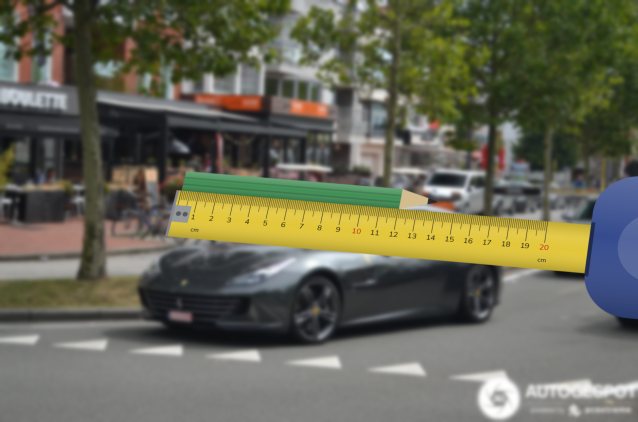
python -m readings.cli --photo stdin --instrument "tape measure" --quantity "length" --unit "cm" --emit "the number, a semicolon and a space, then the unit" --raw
14; cm
